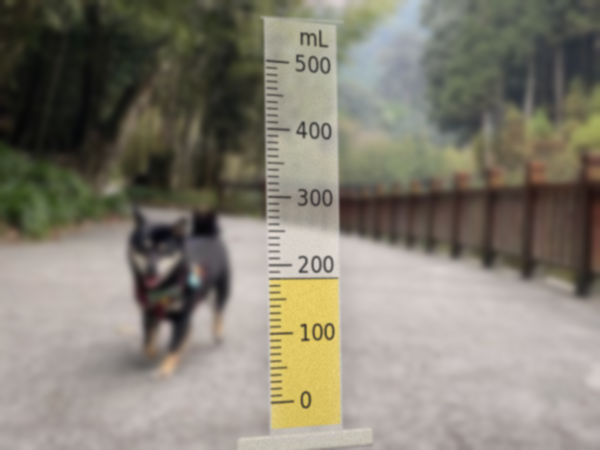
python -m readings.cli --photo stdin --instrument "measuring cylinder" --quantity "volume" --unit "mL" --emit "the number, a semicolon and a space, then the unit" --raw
180; mL
